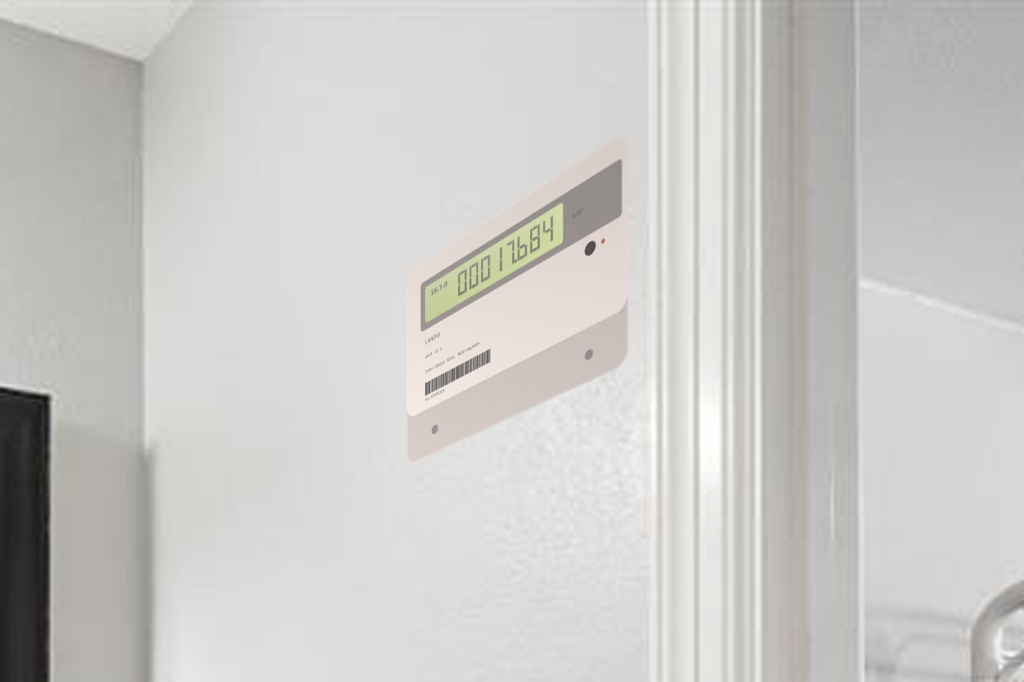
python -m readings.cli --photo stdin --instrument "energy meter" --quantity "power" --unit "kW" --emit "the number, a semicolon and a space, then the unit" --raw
17.684; kW
